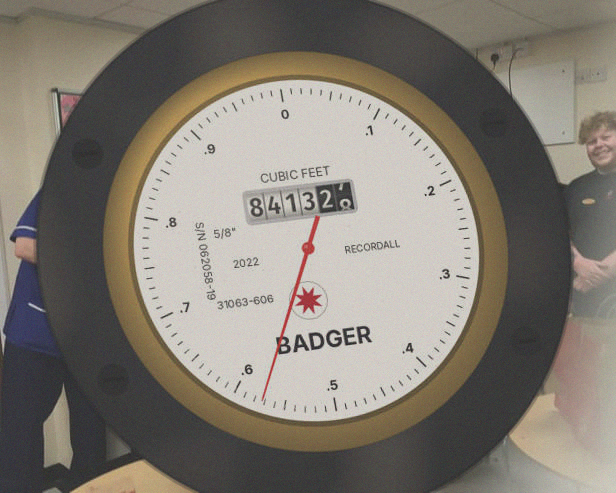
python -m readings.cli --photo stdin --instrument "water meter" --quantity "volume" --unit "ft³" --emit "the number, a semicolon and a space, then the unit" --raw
841327.57; ft³
